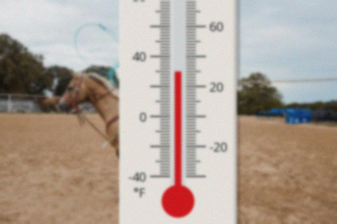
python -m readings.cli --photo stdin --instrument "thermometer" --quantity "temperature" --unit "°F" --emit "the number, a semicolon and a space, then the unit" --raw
30; °F
